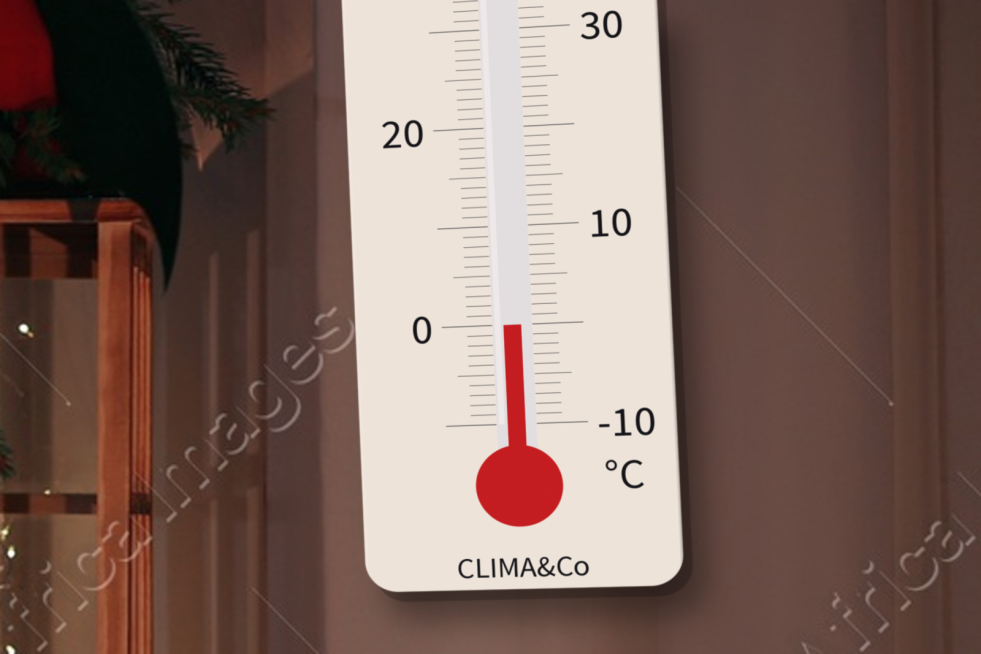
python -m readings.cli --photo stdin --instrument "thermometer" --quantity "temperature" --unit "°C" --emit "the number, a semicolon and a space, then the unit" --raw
0; °C
